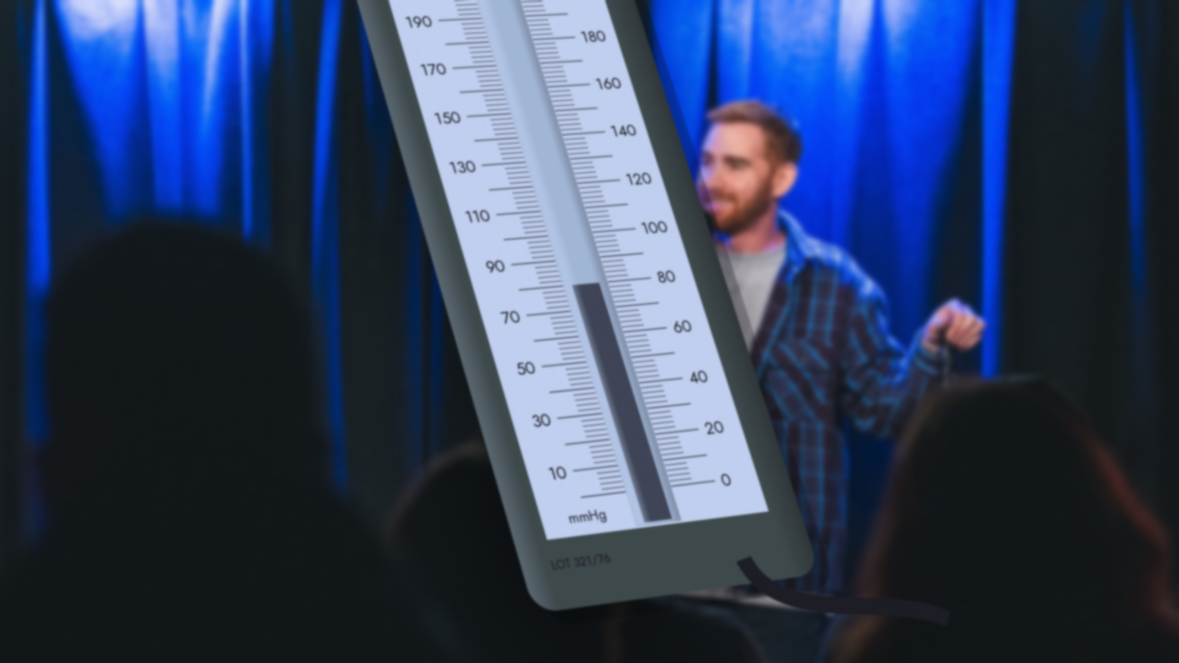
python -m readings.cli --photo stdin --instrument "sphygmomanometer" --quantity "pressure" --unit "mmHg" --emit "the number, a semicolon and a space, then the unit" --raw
80; mmHg
